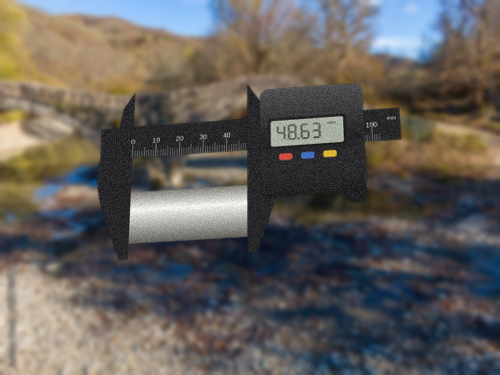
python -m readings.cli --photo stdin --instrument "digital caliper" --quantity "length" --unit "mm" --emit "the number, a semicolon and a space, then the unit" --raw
48.63; mm
